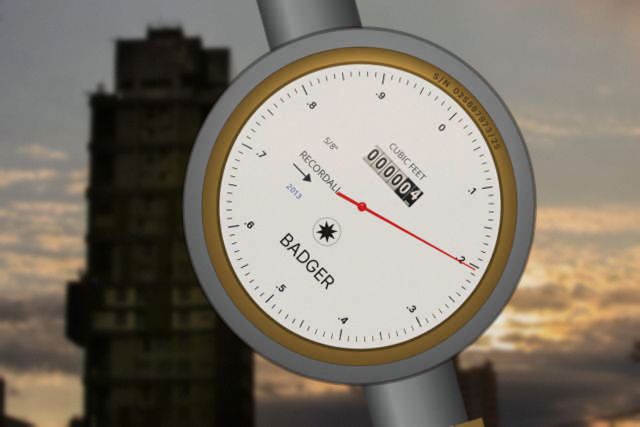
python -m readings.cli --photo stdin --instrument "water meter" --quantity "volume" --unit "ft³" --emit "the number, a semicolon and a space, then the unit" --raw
4.20; ft³
